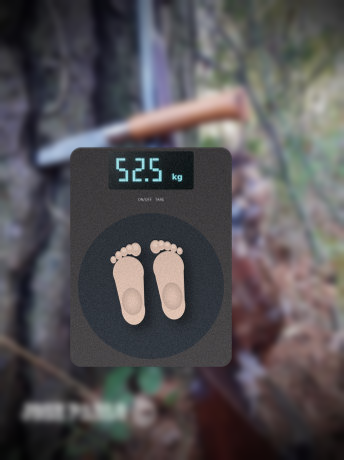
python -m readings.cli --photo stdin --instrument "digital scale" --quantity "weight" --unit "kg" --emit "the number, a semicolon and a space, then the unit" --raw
52.5; kg
